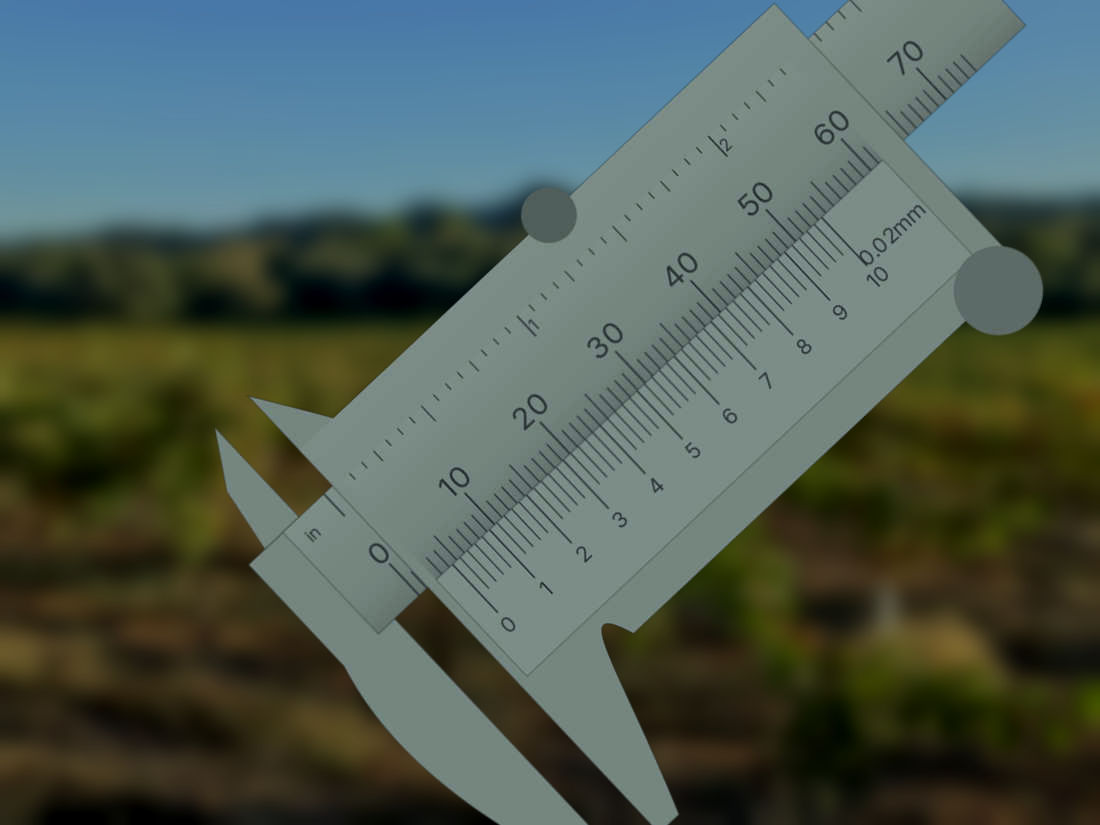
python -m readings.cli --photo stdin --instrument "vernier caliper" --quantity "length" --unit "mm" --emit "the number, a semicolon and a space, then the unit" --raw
4.4; mm
